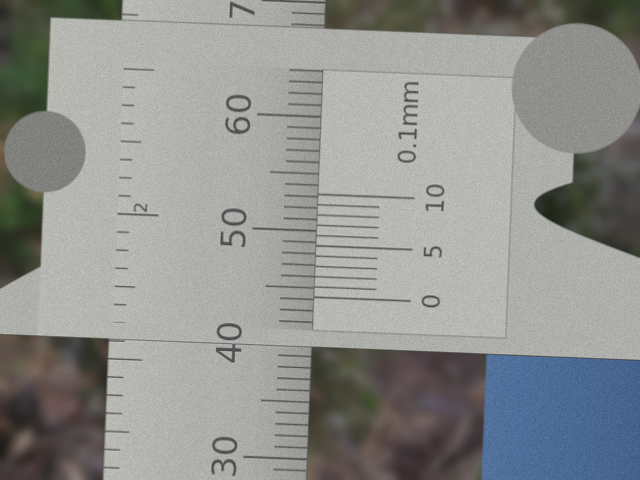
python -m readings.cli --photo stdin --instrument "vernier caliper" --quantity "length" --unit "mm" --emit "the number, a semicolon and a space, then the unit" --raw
44.2; mm
